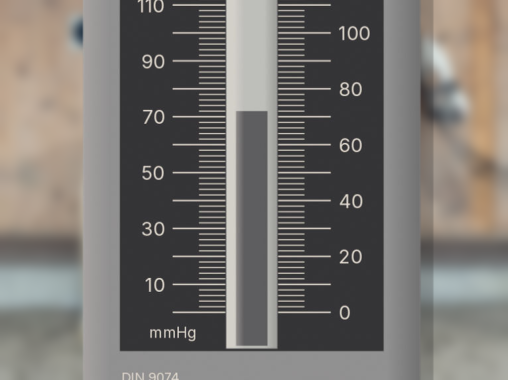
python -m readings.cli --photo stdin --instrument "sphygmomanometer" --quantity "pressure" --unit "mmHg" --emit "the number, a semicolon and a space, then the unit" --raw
72; mmHg
